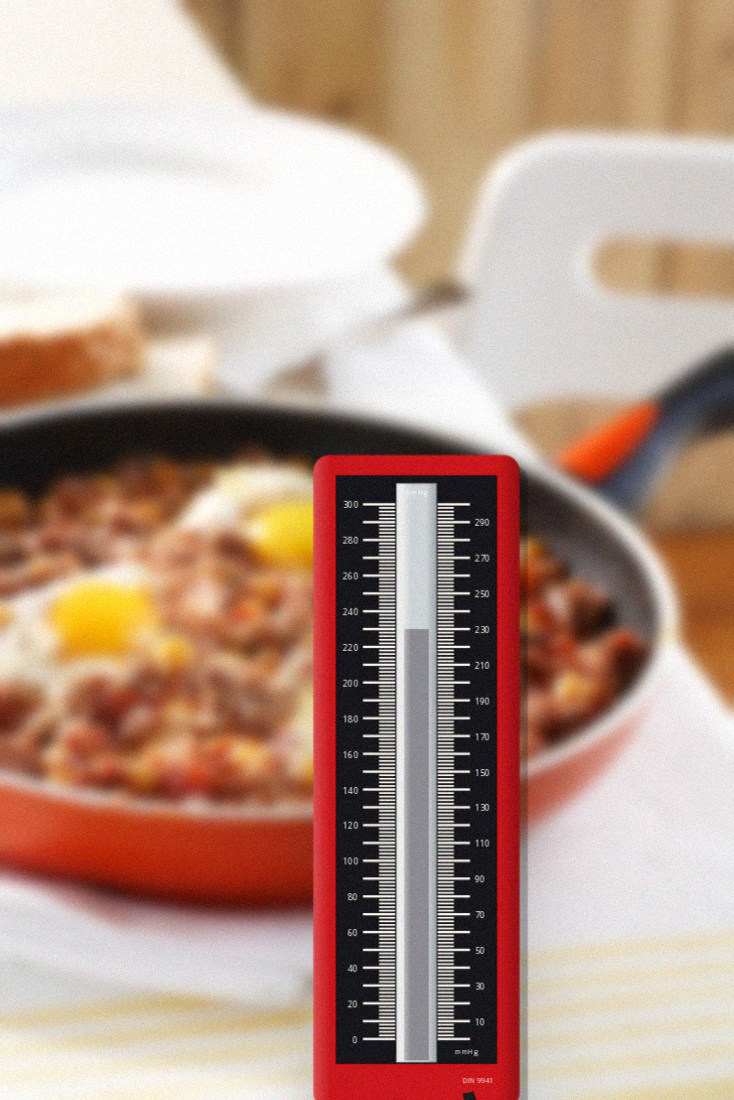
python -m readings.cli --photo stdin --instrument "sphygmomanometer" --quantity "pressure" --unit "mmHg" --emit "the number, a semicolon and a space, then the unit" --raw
230; mmHg
